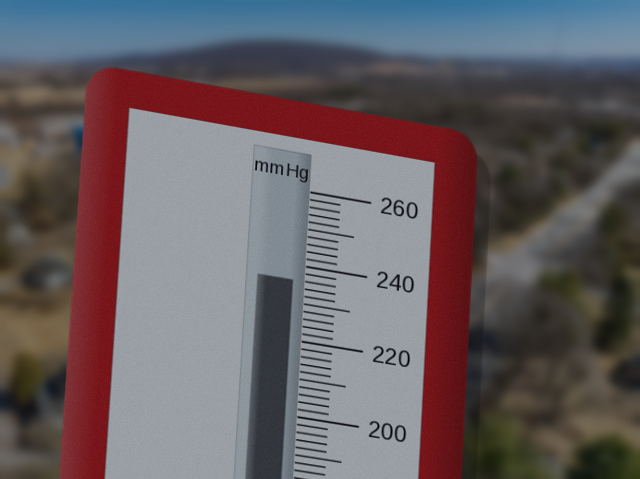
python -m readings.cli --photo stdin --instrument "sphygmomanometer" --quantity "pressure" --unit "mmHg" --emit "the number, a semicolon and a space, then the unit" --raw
236; mmHg
